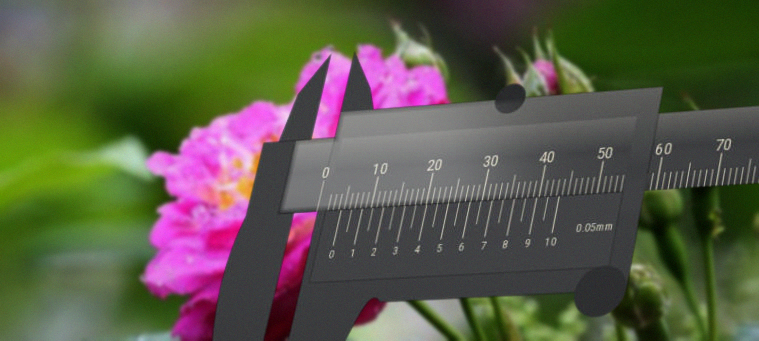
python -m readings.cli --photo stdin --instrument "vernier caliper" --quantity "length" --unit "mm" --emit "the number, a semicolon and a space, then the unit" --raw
4.5; mm
